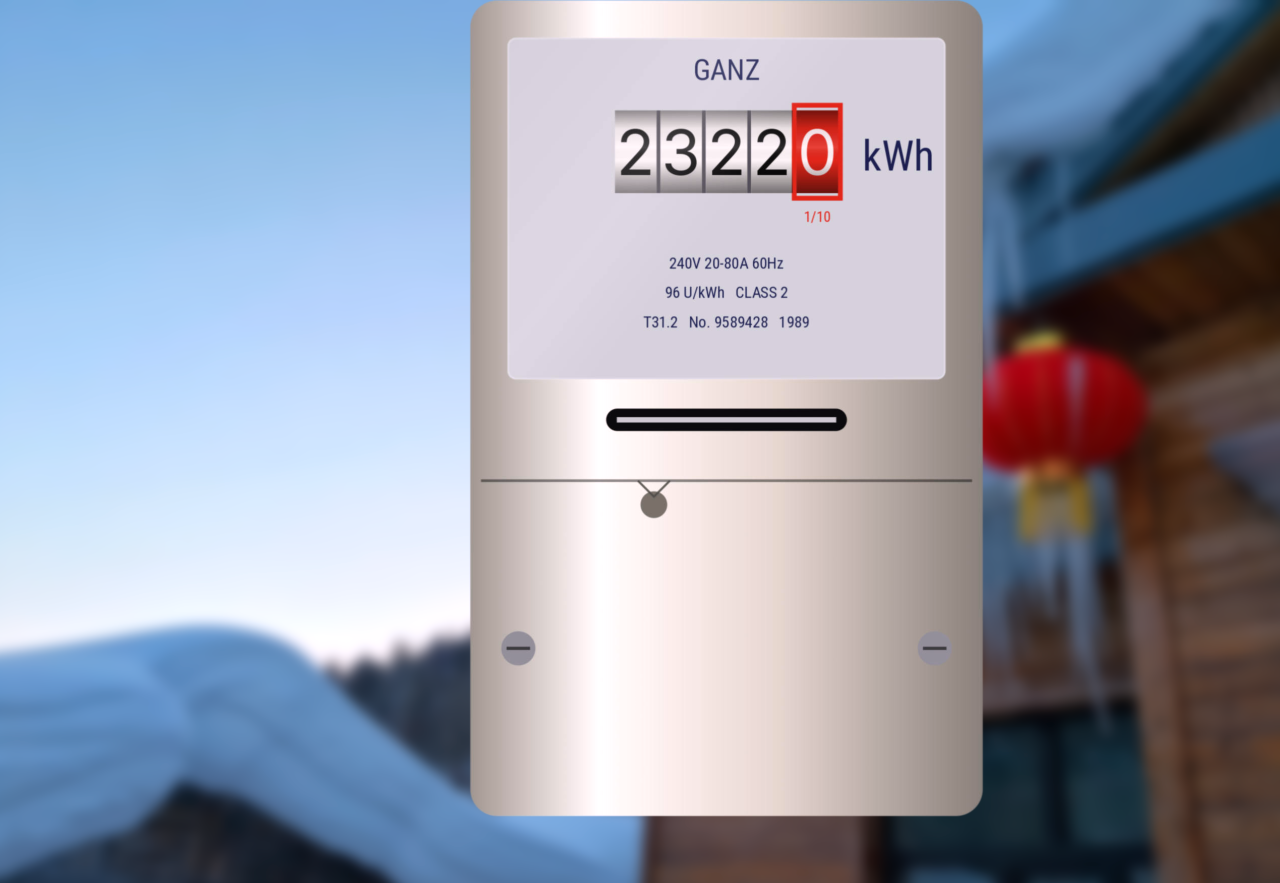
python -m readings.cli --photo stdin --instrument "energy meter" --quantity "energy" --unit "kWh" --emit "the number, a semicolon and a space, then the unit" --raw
2322.0; kWh
